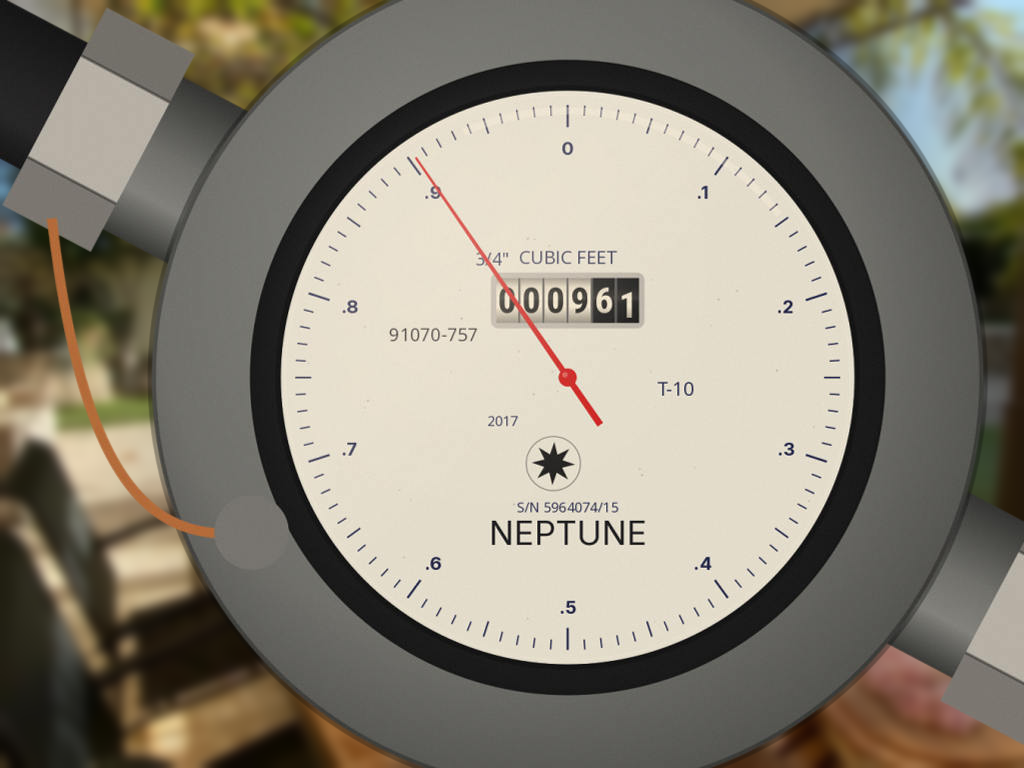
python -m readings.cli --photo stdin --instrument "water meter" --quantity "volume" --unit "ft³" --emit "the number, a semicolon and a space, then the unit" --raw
960.90; ft³
